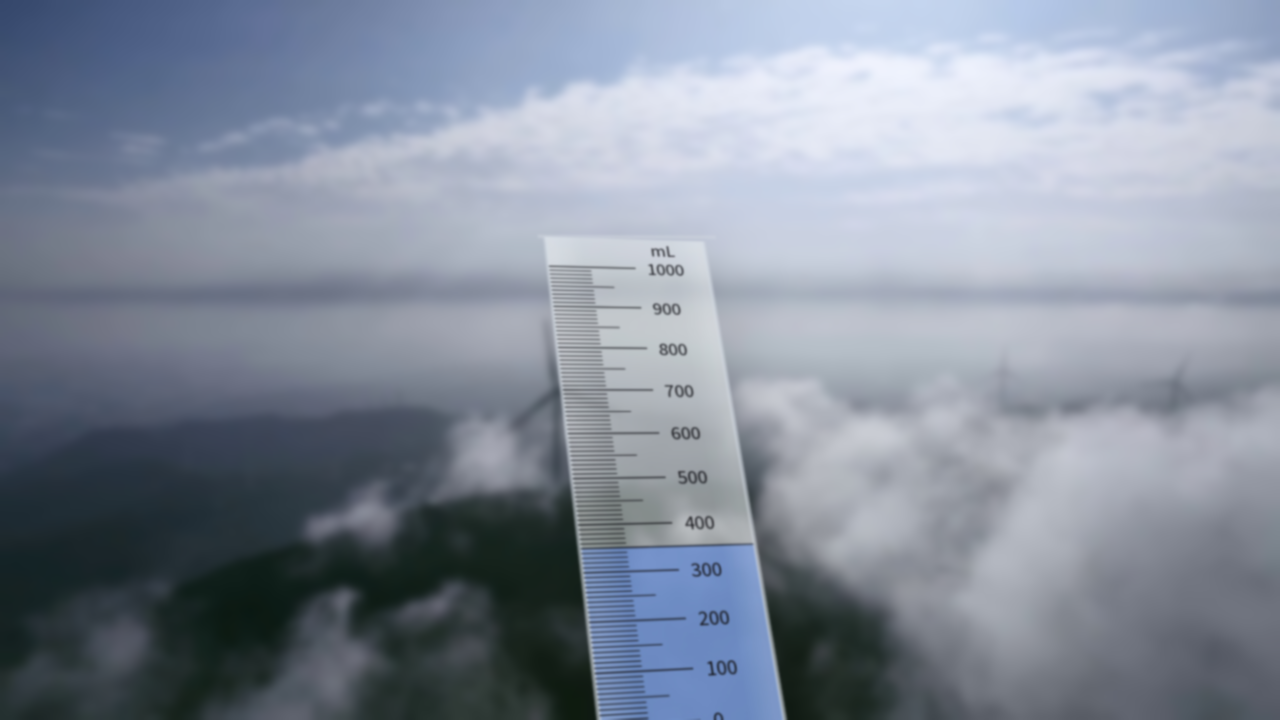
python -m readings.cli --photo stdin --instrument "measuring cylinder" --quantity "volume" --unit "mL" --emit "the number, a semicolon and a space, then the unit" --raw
350; mL
